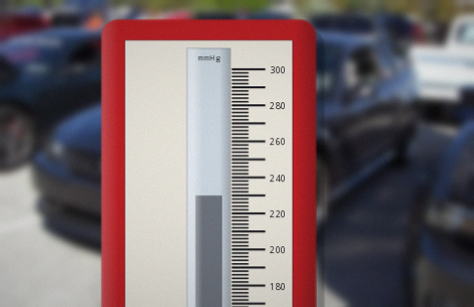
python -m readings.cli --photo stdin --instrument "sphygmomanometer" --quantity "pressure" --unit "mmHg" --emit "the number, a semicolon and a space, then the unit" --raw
230; mmHg
